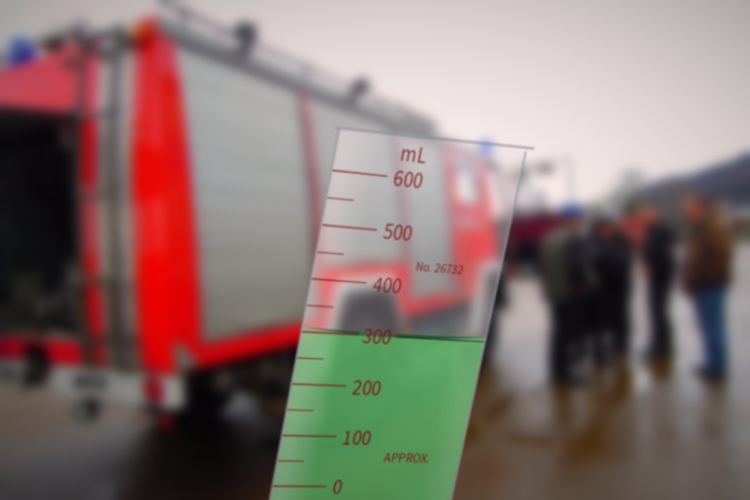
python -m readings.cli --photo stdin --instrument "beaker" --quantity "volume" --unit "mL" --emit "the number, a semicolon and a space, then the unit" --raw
300; mL
